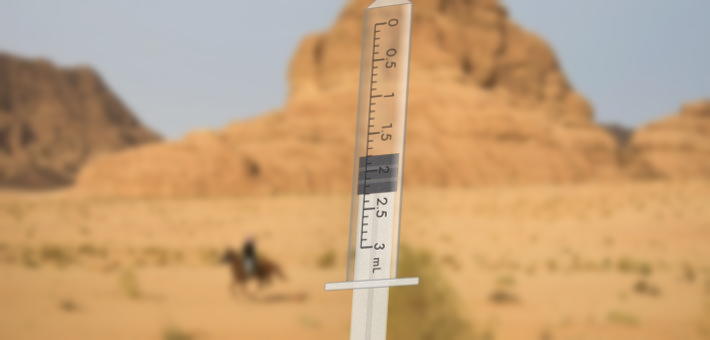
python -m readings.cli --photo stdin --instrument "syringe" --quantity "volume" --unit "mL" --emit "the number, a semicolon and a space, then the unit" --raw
1.8; mL
